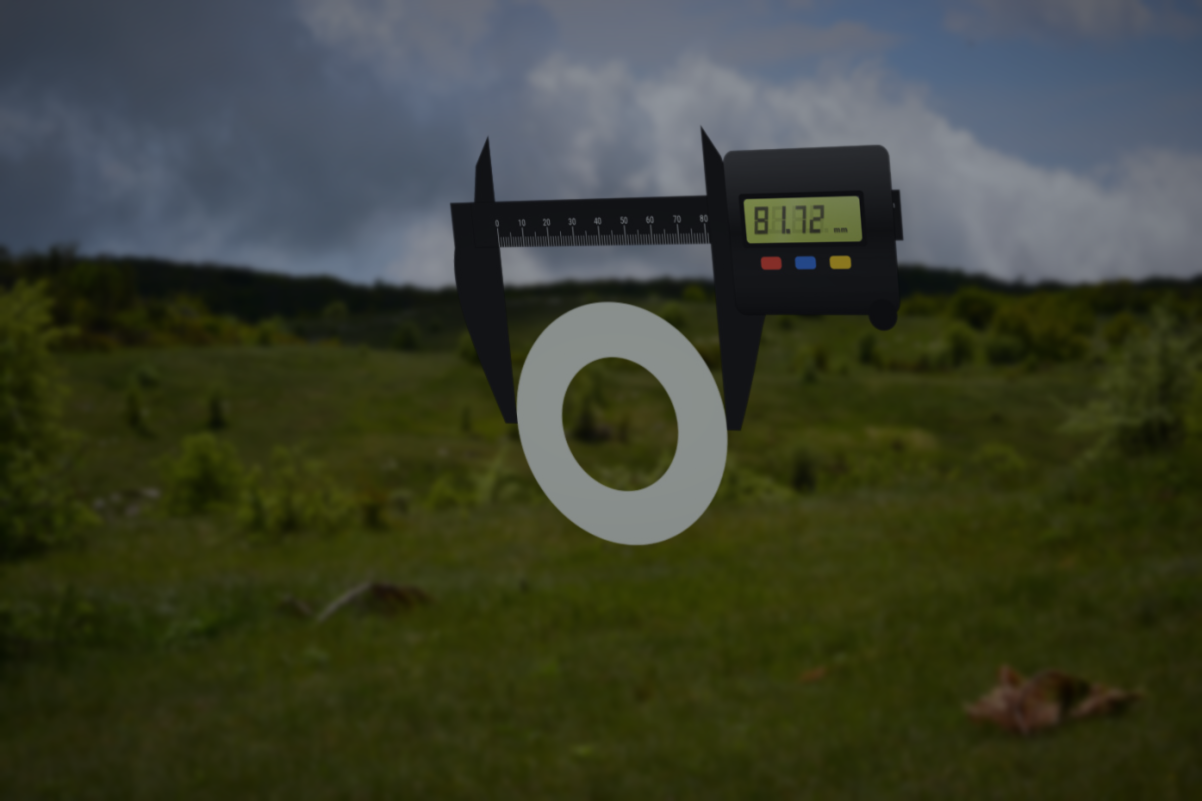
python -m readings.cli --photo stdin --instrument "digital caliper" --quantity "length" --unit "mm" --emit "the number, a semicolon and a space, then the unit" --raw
81.72; mm
